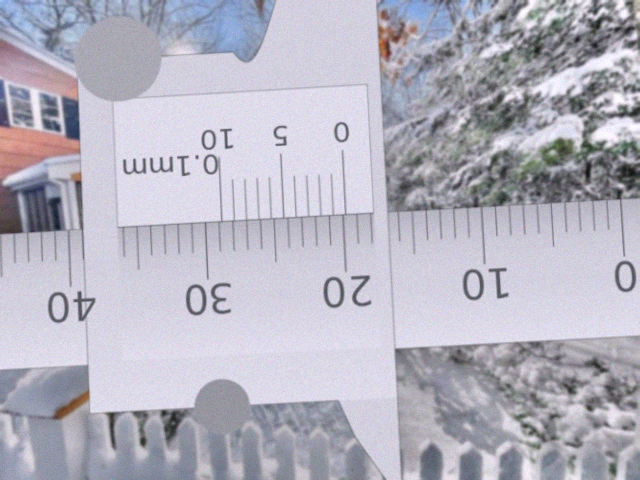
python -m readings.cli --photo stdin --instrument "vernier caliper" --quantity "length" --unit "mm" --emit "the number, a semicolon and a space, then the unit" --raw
19.8; mm
